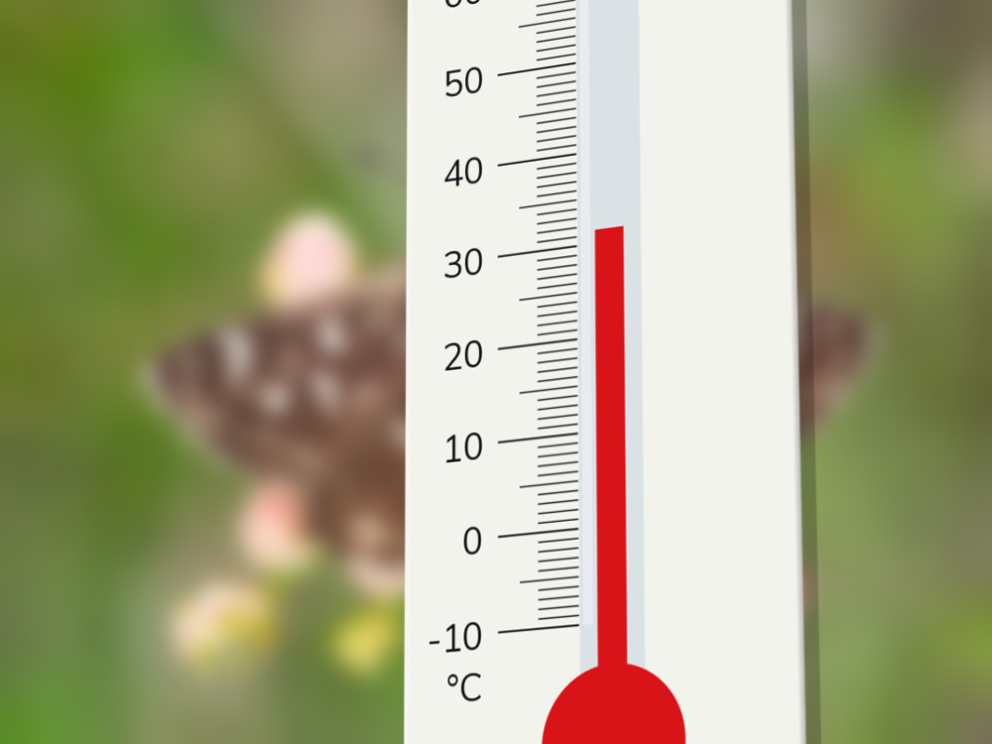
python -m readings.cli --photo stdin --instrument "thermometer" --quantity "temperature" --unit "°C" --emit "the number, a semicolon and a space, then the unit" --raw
31.5; °C
